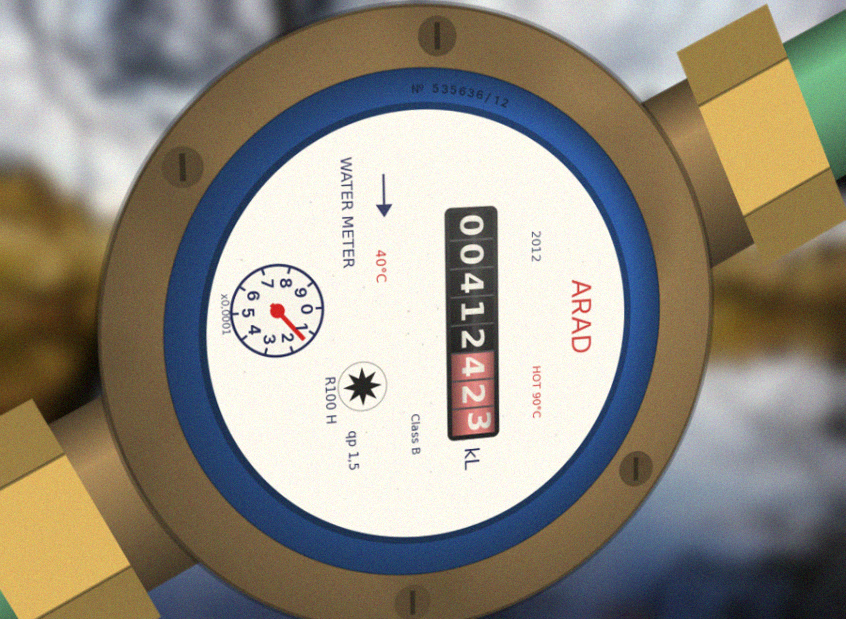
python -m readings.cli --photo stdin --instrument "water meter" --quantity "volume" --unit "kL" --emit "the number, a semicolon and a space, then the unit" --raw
412.4231; kL
